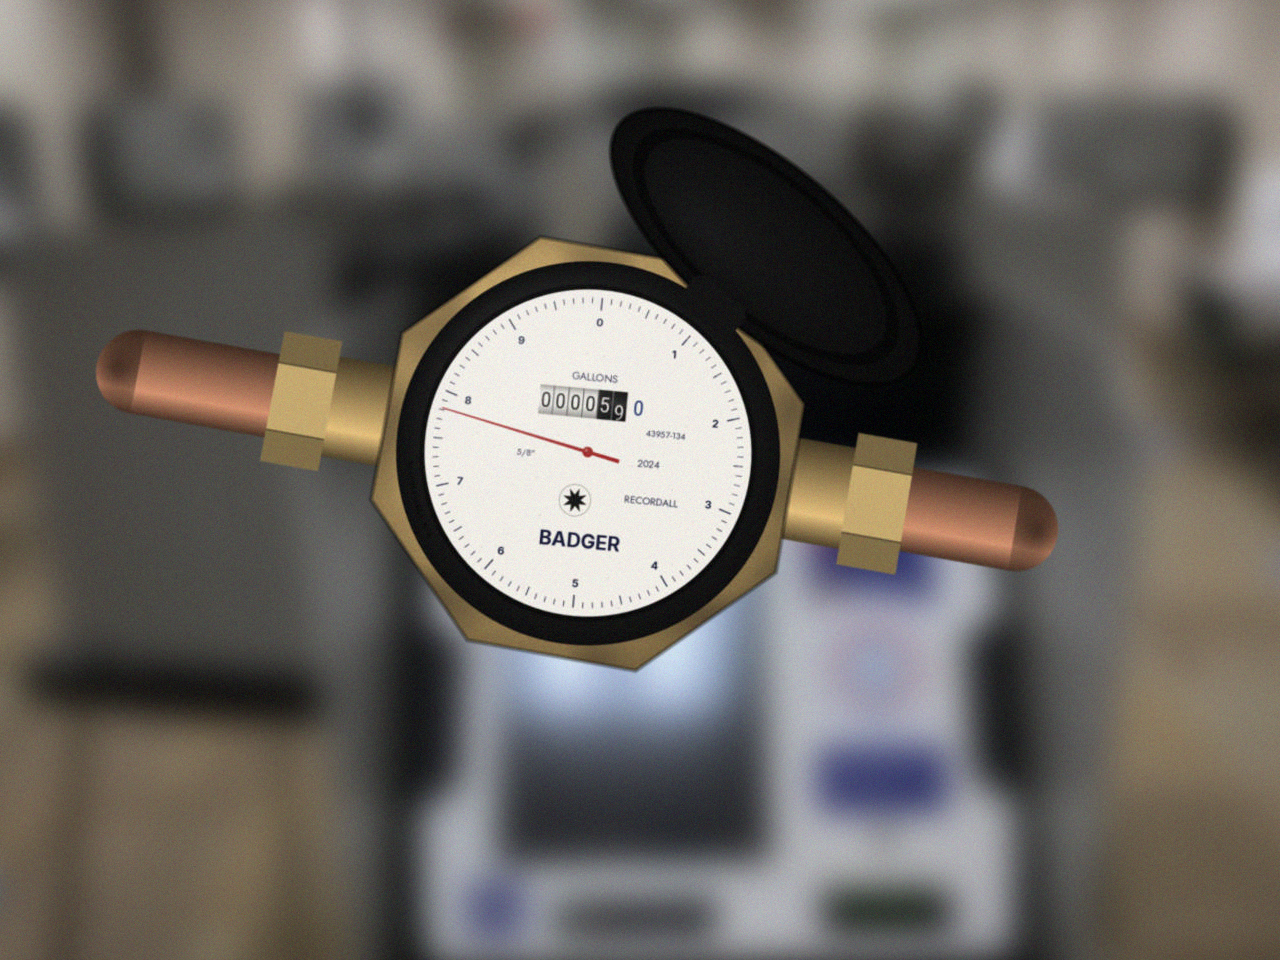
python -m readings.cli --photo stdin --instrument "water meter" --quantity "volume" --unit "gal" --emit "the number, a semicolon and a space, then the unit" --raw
587.8; gal
